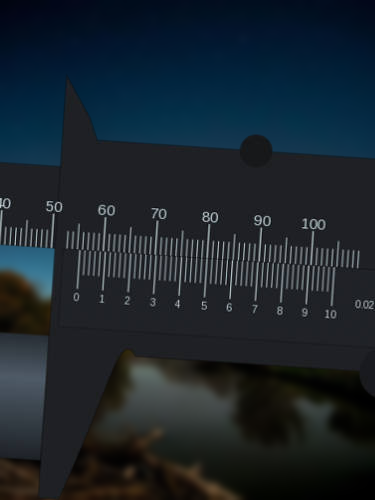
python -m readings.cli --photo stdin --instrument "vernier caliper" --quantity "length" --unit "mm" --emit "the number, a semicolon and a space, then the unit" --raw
55.5; mm
